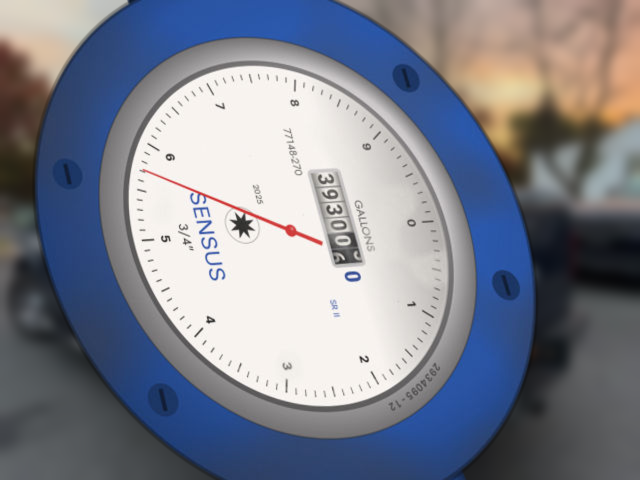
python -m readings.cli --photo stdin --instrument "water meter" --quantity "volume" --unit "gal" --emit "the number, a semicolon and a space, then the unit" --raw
3930055.7; gal
